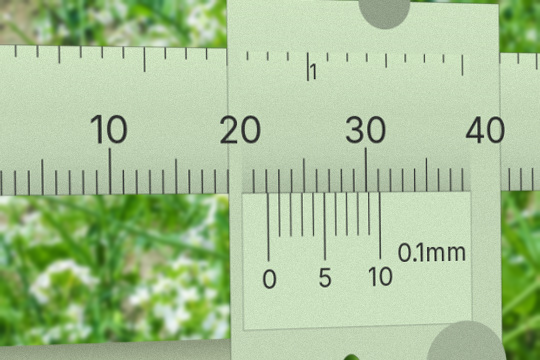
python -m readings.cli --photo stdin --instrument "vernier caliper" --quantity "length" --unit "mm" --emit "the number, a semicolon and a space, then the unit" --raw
22.1; mm
